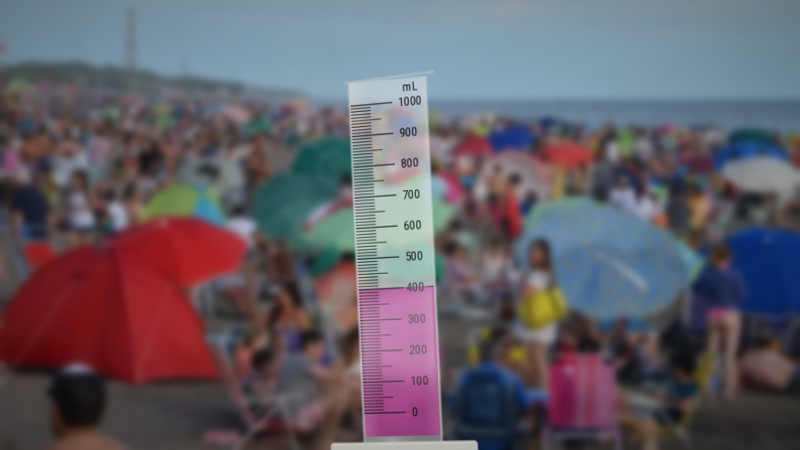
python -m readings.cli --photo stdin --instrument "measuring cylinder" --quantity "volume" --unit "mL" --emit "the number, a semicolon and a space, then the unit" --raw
400; mL
